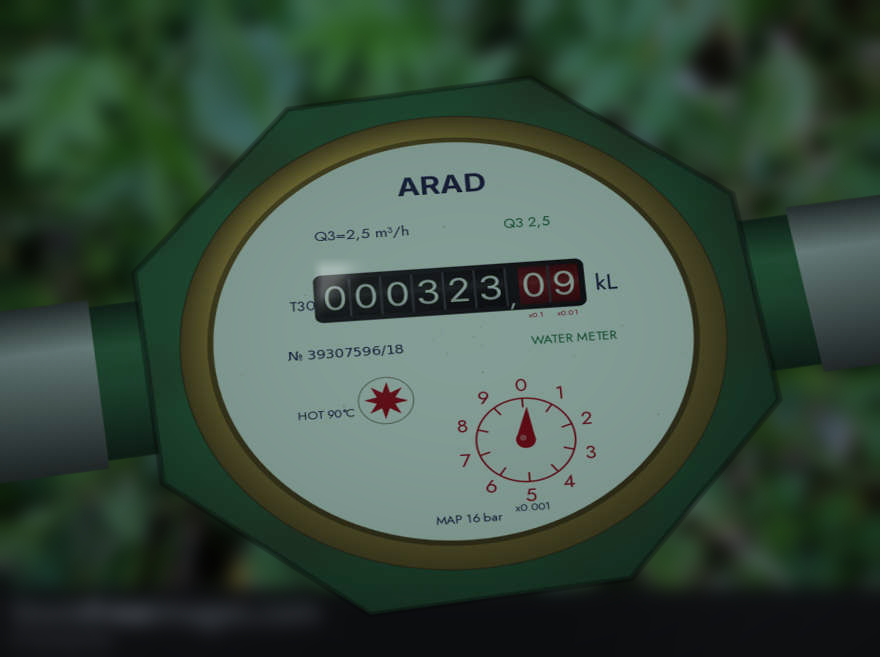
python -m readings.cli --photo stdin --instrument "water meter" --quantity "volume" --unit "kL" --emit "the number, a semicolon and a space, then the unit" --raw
323.090; kL
